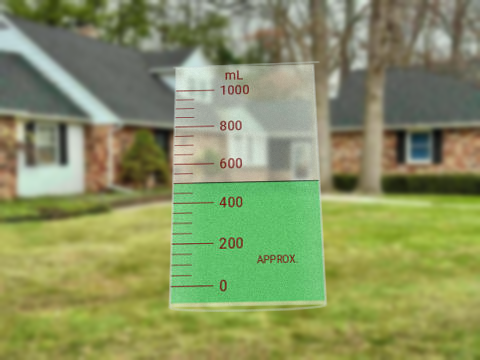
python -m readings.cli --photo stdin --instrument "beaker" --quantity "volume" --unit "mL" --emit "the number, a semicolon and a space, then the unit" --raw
500; mL
